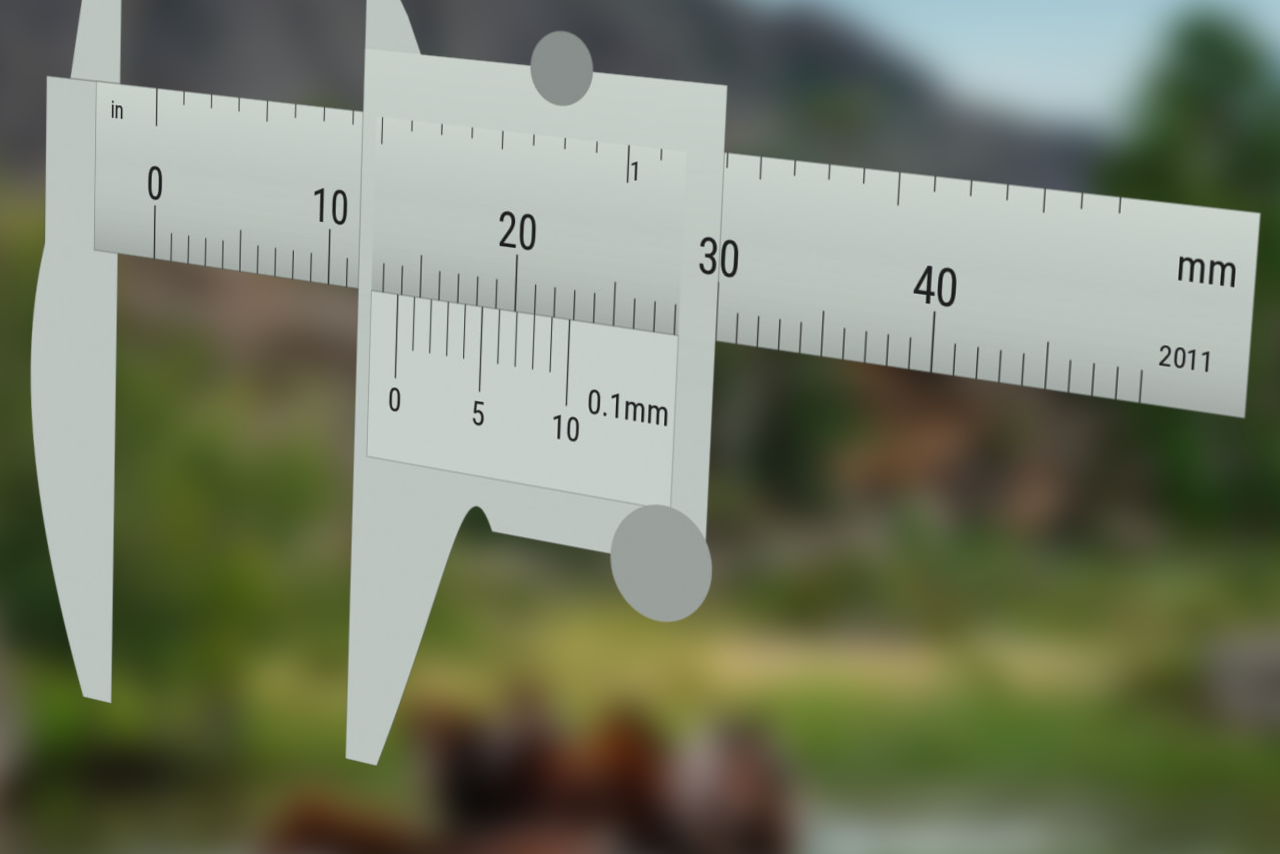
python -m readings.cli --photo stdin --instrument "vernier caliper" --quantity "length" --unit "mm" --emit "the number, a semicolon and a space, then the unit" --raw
13.8; mm
